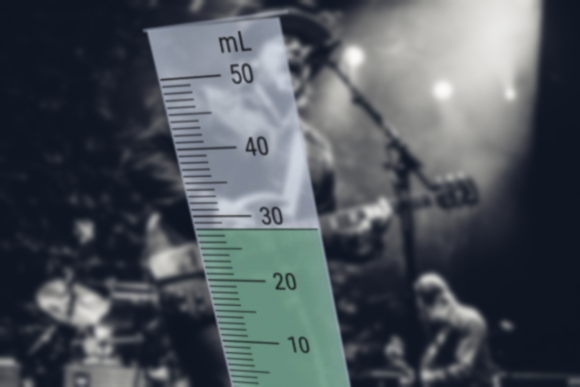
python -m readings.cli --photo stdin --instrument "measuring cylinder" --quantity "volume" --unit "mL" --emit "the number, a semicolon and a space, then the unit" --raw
28; mL
